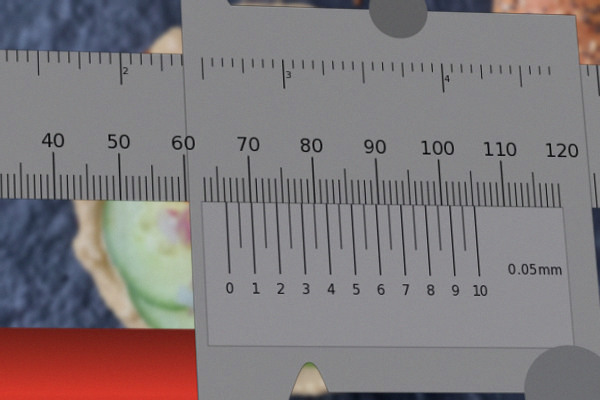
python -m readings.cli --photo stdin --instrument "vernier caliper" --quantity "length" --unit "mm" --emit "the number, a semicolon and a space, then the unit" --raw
66.2; mm
